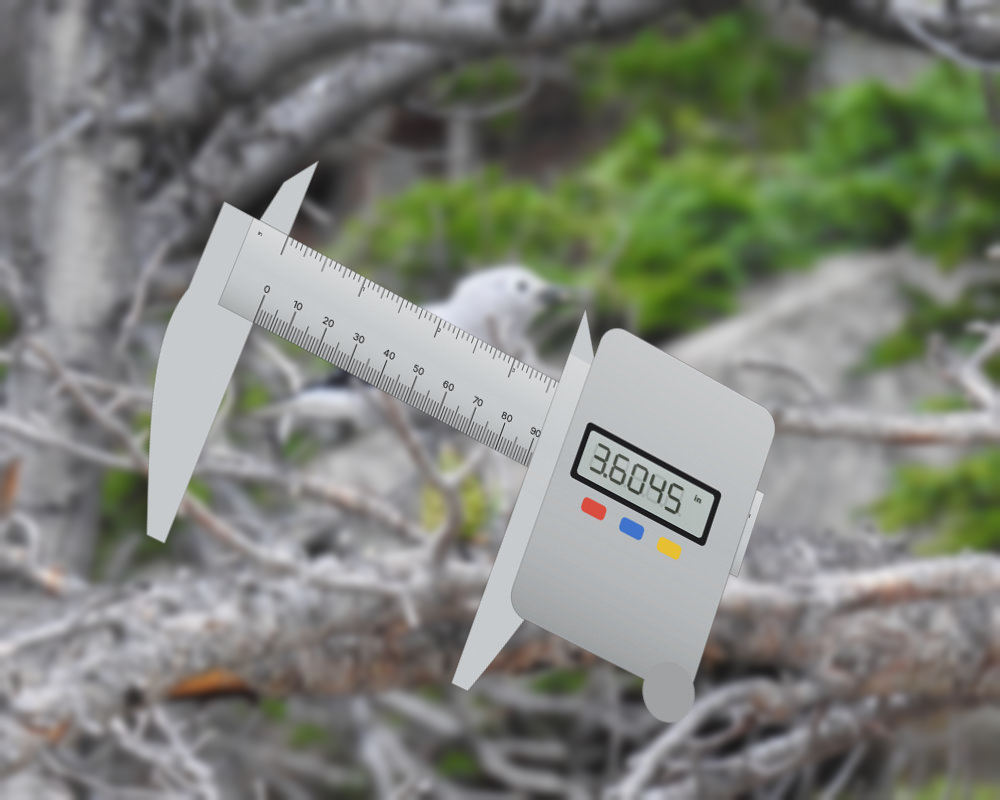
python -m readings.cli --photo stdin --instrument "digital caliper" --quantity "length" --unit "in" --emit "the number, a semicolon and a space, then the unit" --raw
3.6045; in
